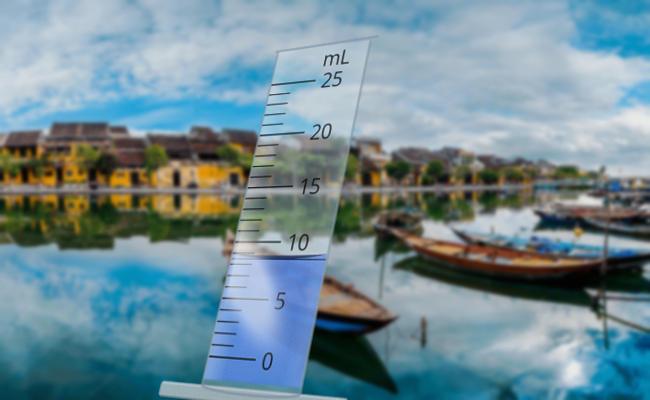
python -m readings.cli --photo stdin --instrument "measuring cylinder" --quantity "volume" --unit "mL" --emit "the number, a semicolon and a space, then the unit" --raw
8.5; mL
